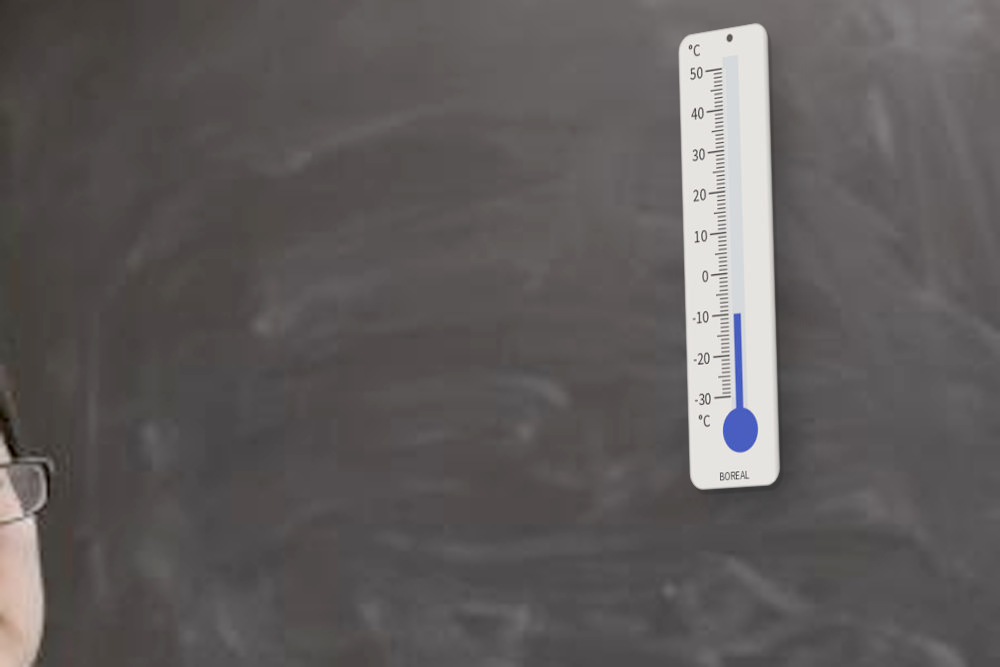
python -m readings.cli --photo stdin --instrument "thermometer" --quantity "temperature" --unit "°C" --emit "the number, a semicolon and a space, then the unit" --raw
-10; °C
